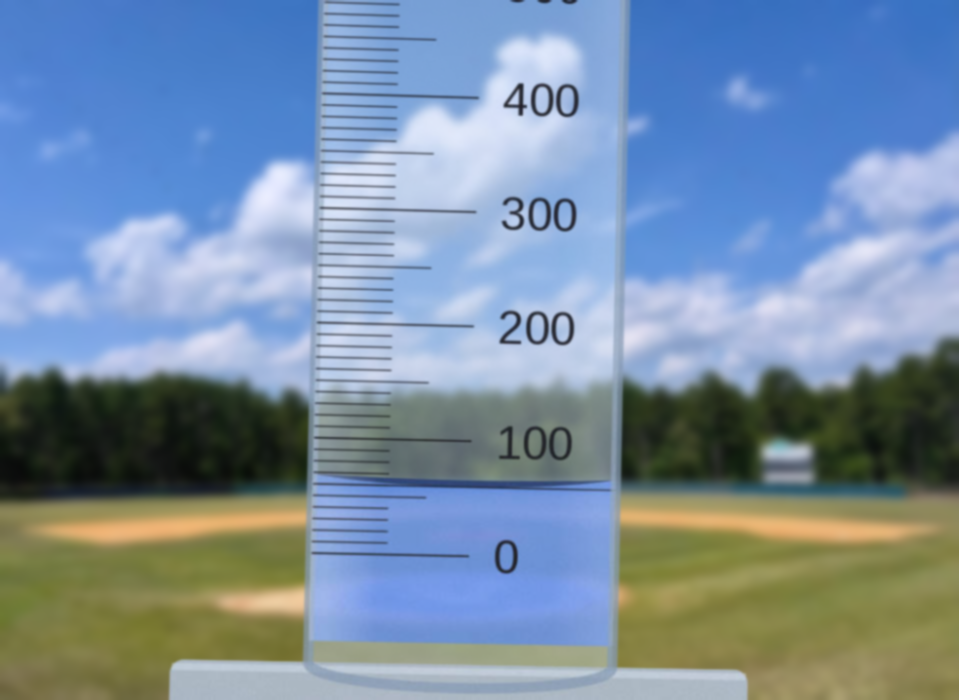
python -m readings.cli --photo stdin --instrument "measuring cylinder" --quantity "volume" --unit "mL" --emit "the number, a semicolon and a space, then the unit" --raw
60; mL
